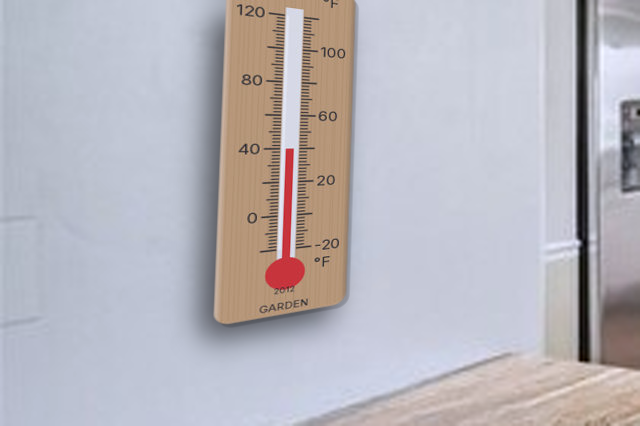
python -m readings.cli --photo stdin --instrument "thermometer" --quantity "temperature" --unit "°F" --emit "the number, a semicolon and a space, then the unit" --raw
40; °F
